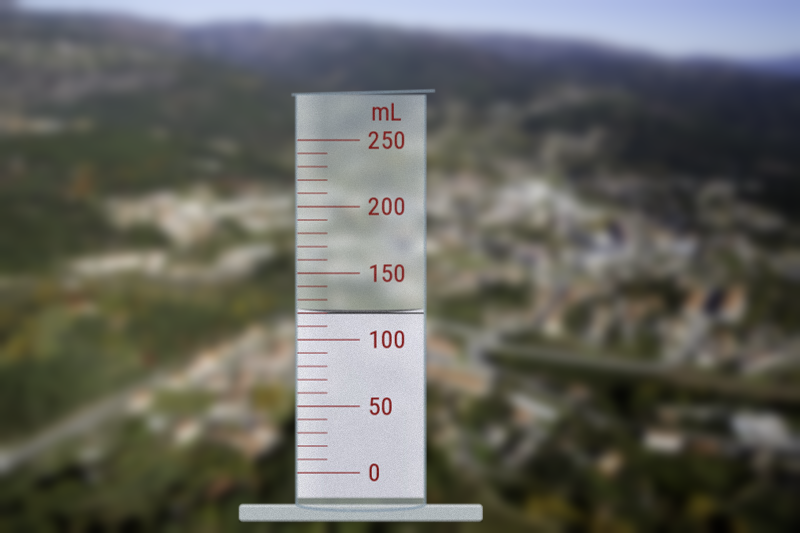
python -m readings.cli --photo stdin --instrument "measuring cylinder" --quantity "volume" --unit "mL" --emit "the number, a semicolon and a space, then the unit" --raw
120; mL
